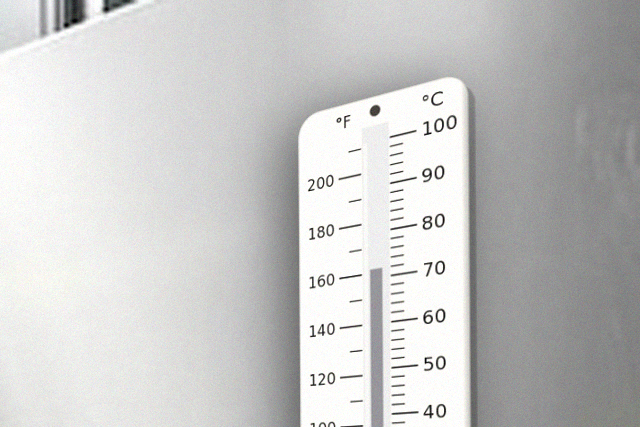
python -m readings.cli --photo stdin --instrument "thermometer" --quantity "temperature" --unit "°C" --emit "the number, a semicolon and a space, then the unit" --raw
72; °C
